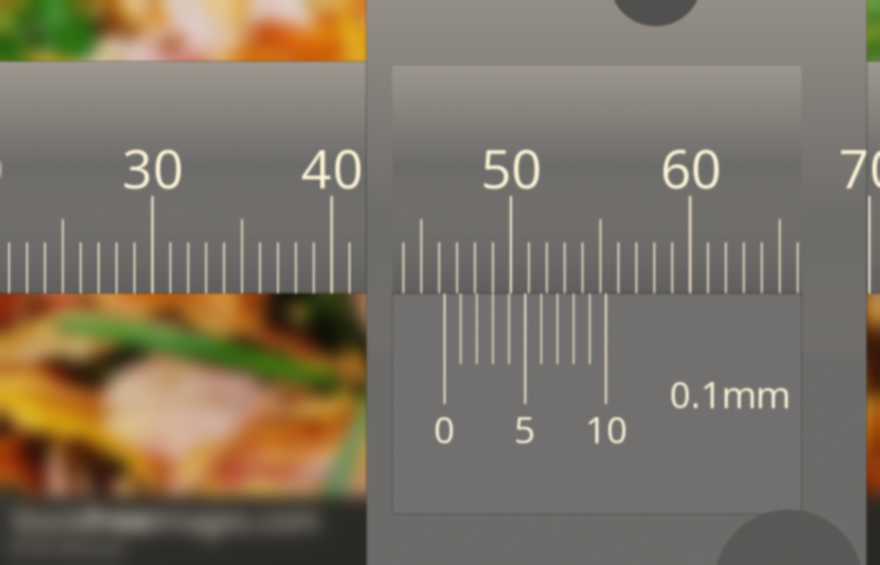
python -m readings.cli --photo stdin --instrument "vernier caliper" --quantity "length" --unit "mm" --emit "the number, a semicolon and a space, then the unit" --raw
46.3; mm
